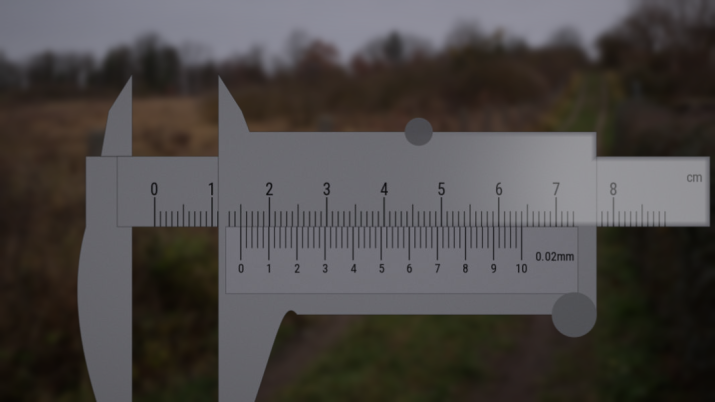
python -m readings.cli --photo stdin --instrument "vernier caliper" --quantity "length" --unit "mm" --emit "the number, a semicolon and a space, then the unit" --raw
15.0; mm
